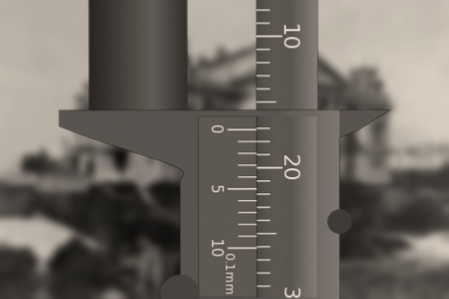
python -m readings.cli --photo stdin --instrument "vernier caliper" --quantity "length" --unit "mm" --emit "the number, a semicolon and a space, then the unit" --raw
17.1; mm
